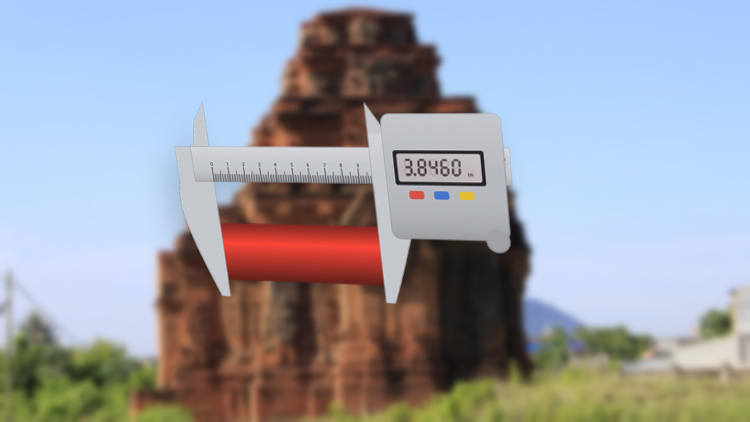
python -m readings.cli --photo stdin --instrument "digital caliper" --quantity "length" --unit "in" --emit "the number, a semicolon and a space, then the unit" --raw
3.8460; in
